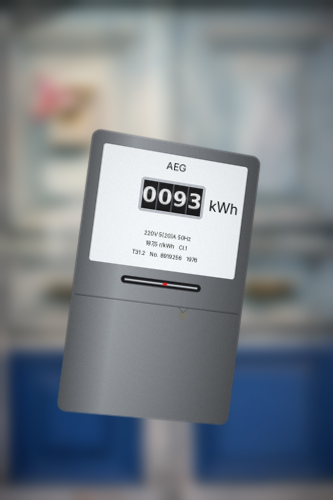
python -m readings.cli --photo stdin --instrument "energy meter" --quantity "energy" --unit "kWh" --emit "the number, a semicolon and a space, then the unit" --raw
93; kWh
